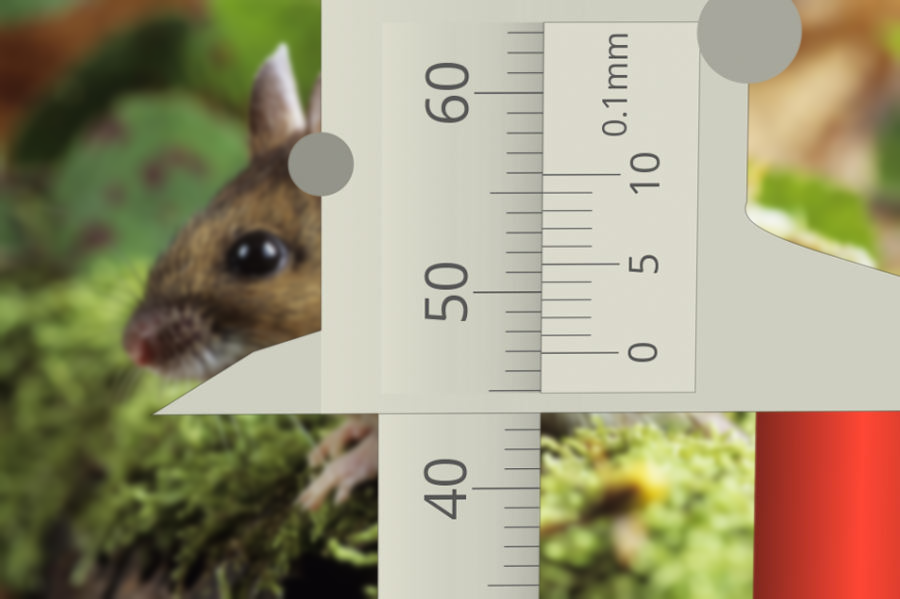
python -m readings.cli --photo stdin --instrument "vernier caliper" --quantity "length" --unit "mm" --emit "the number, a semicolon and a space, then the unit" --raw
46.9; mm
